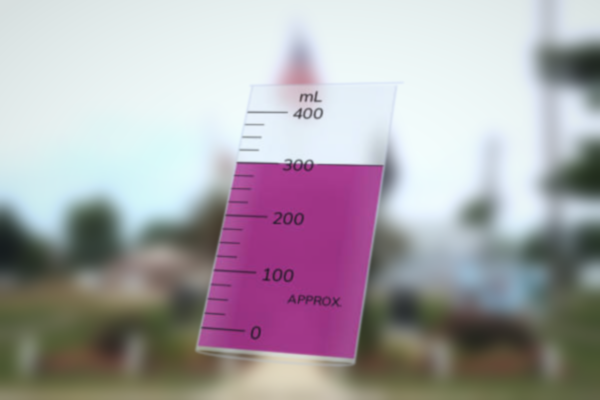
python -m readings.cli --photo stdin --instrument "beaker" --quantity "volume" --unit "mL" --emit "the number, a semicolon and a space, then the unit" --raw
300; mL
